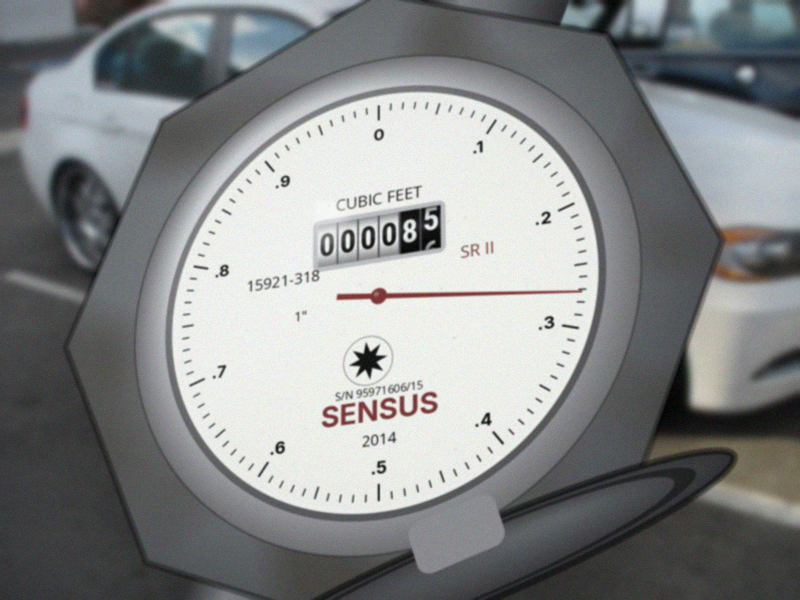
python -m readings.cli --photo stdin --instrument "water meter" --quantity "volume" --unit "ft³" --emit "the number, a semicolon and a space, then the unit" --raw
85.27; ft³
